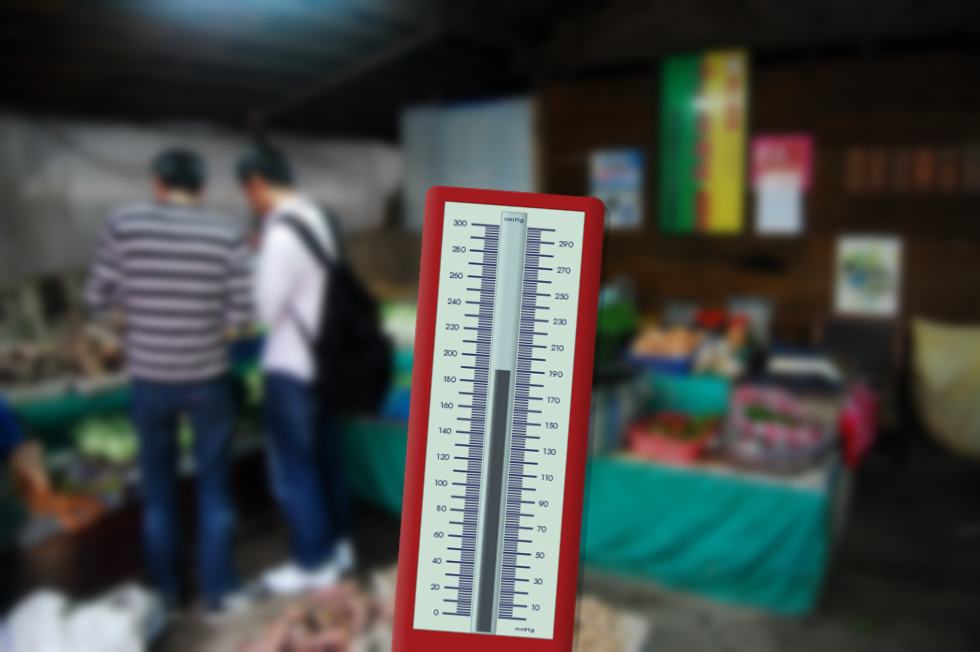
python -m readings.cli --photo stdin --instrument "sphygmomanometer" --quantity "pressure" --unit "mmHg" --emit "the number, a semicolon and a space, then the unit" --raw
190; mmHg
